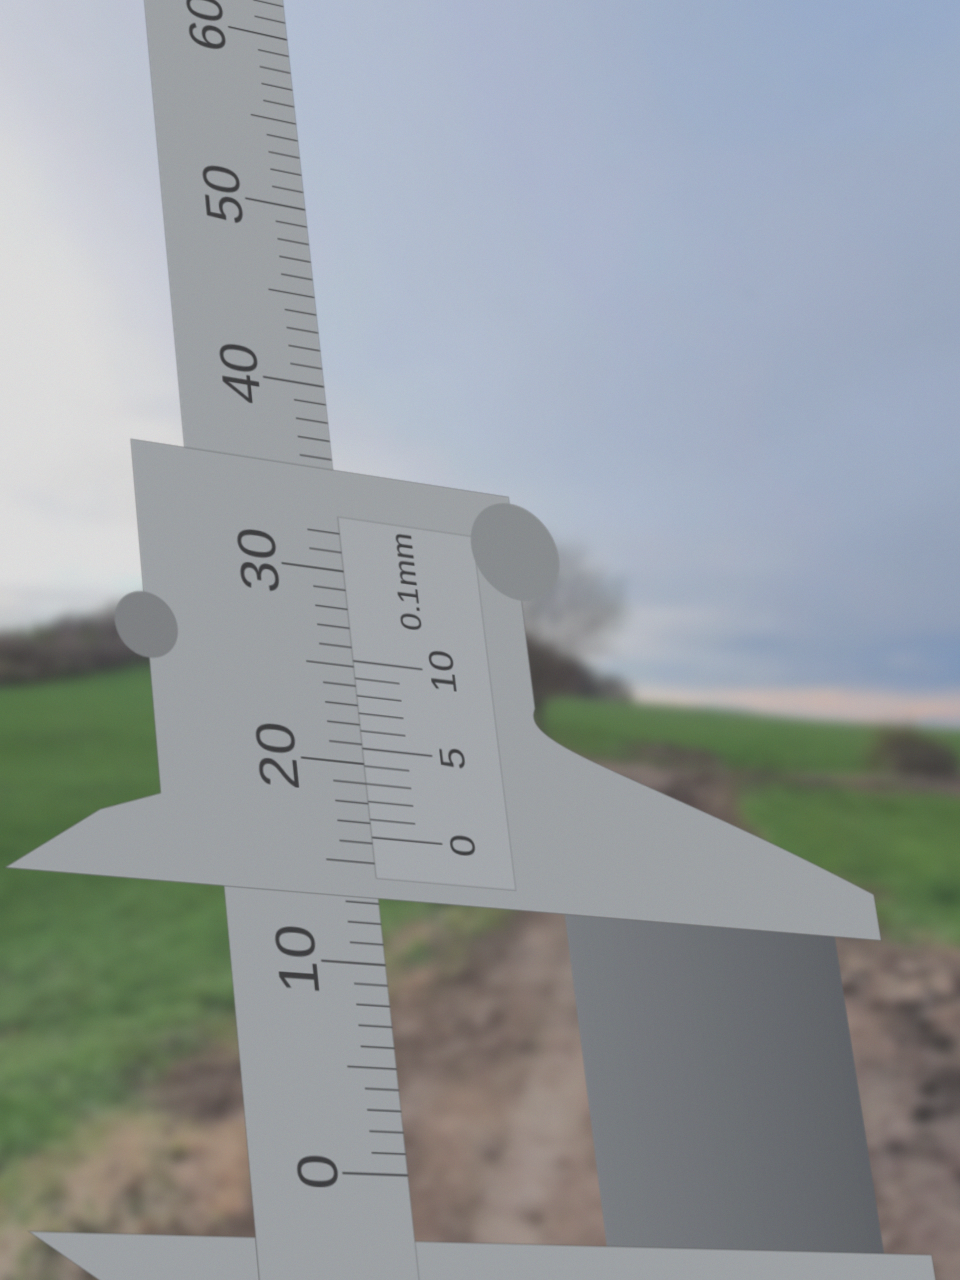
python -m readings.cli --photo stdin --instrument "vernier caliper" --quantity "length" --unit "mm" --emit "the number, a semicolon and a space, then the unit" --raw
16.3; mm
